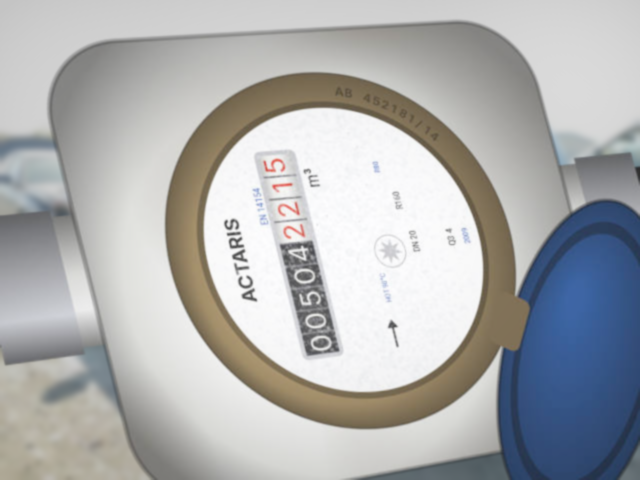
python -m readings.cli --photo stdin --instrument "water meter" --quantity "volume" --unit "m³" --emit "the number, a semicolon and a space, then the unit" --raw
504.2215; m³
